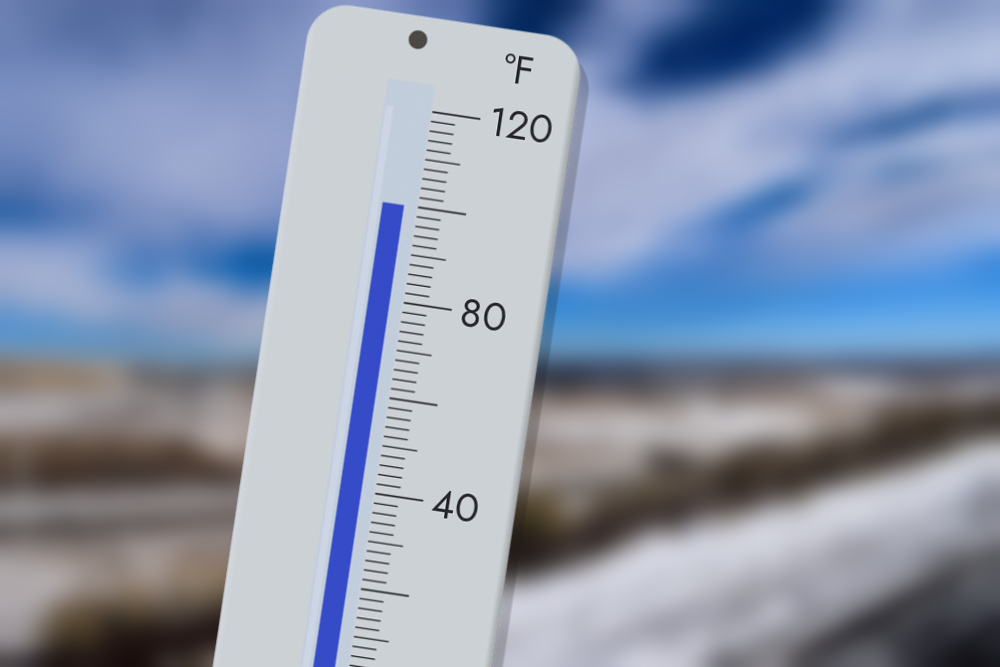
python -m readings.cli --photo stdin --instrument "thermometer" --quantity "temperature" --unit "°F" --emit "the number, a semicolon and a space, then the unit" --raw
100; °F
